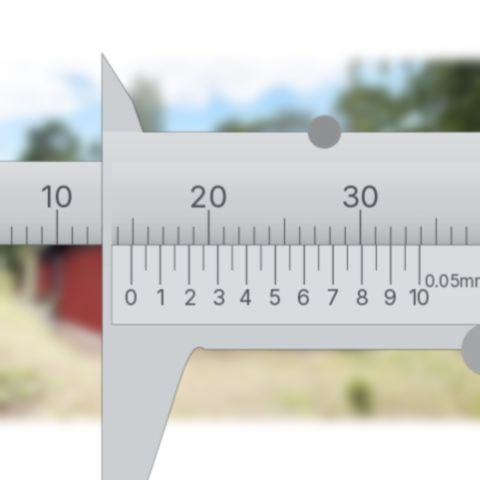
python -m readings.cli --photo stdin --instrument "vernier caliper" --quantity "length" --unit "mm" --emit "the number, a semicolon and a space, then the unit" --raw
14.9; mm
